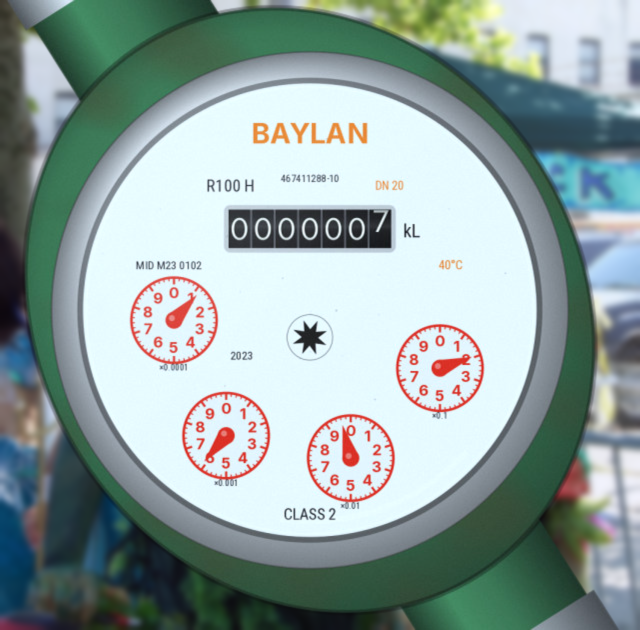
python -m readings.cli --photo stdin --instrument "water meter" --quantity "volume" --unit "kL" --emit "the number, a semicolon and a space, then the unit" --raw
7.1961; kL
